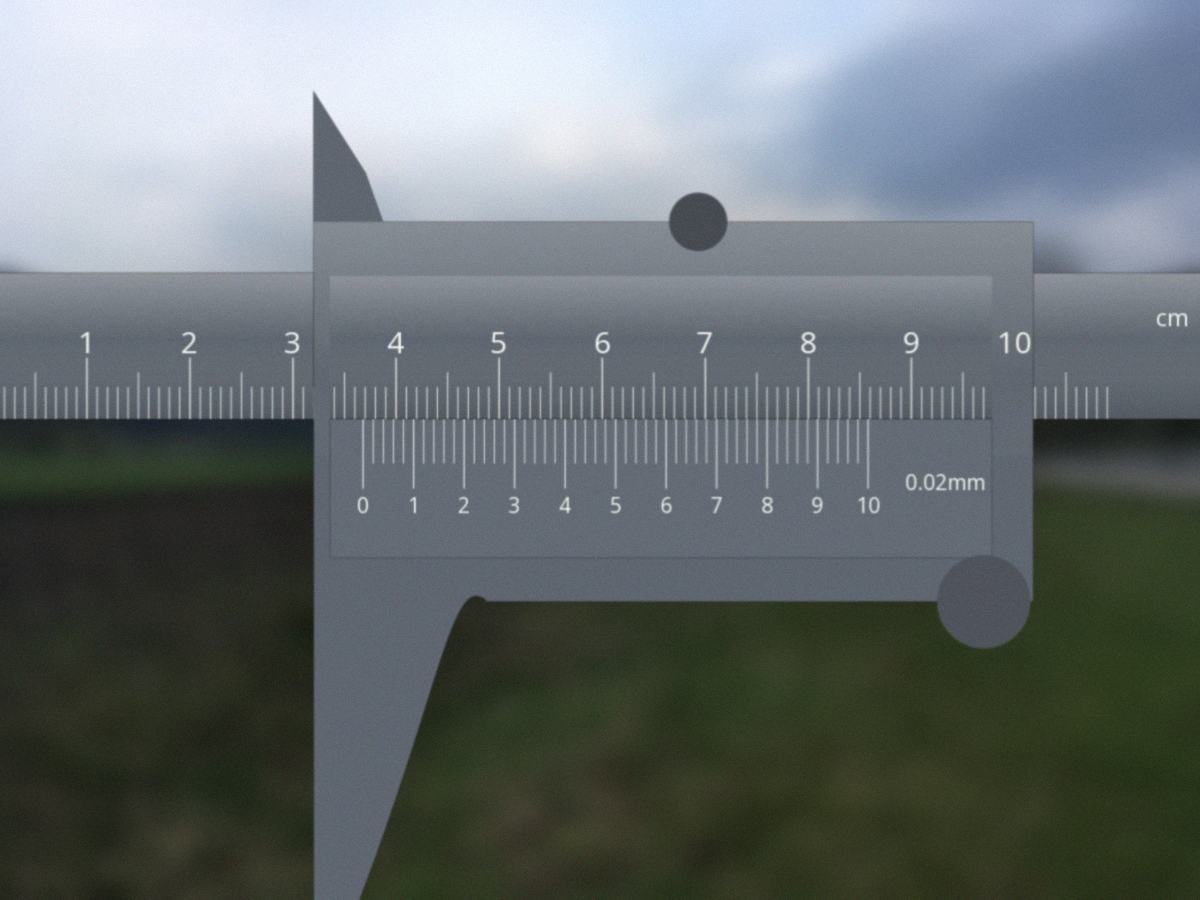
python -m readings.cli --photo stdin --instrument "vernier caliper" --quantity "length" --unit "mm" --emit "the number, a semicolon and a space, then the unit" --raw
36.8; mm
